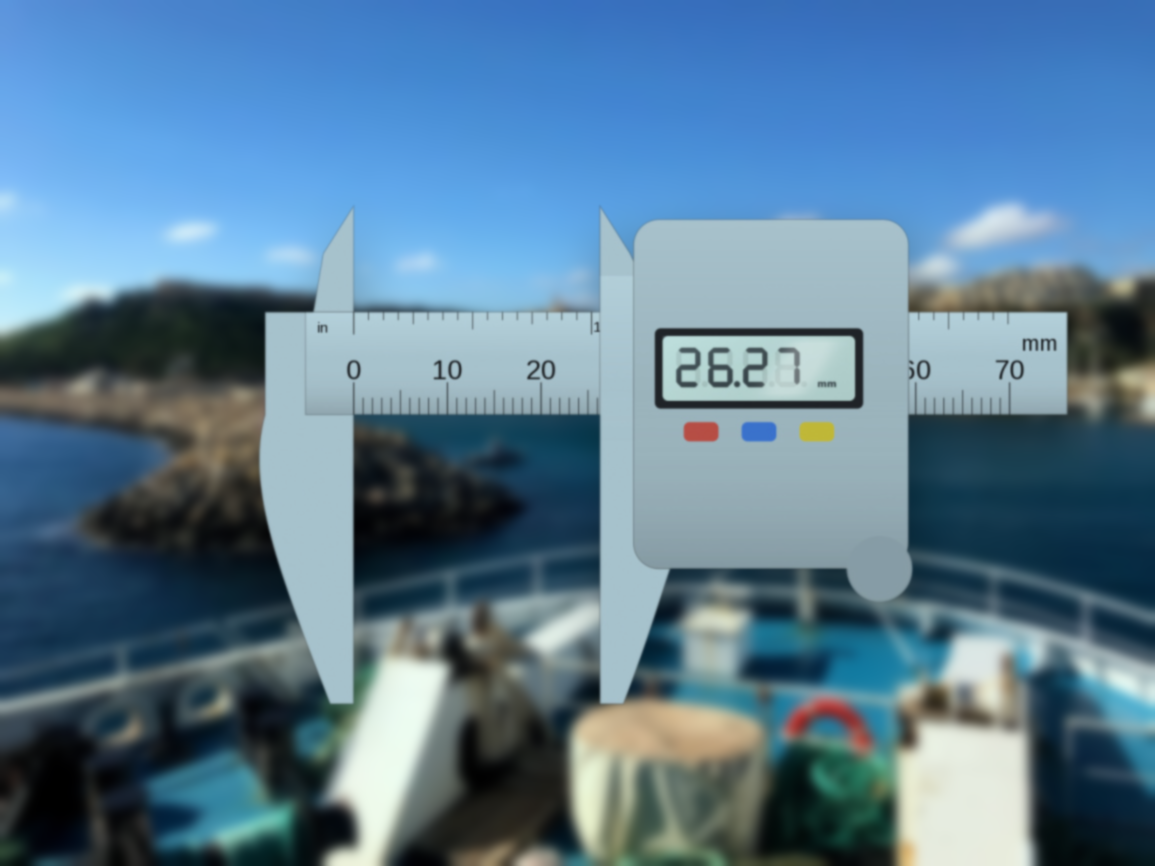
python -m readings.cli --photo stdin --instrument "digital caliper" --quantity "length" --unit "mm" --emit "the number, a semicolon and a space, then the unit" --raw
26.27; mm
